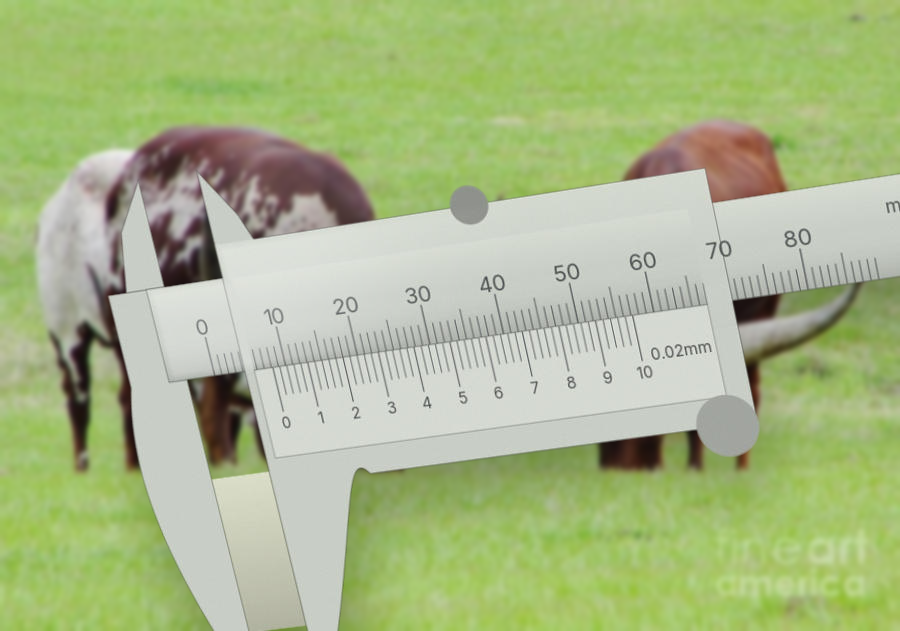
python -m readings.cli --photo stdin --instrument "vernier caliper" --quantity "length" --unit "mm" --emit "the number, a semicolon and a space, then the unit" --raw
8.2; mm
